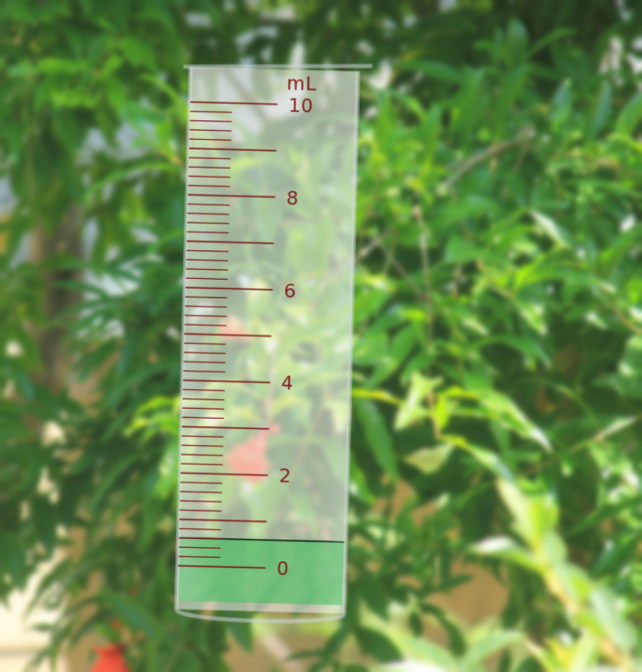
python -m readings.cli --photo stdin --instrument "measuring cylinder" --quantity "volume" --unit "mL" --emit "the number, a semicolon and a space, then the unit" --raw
0.6; mL
